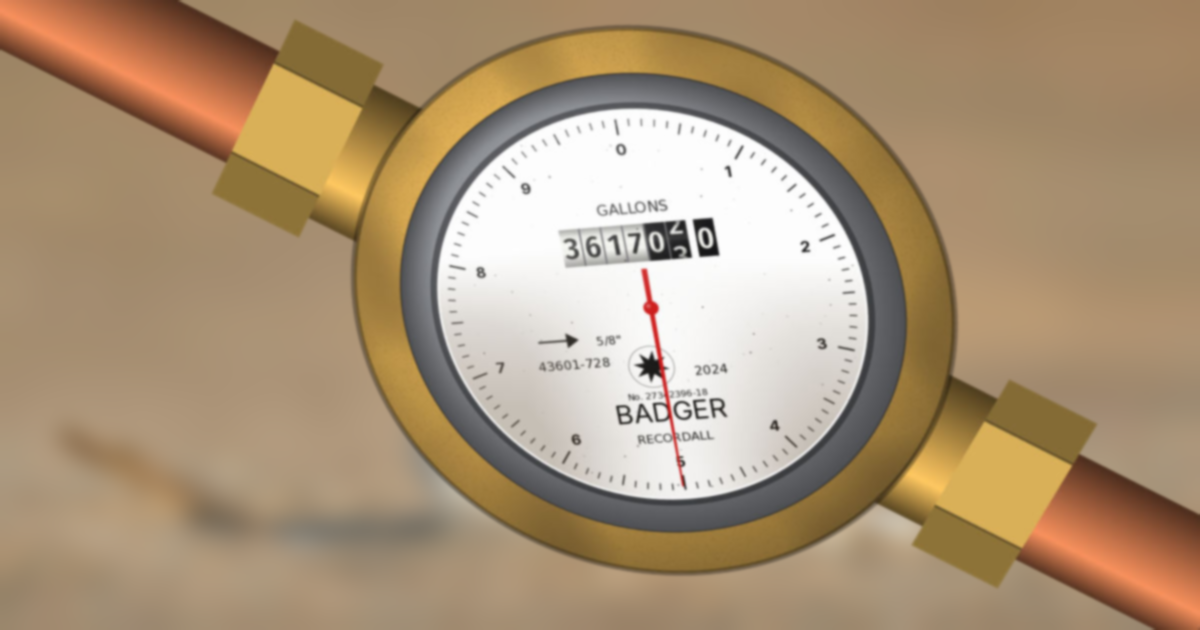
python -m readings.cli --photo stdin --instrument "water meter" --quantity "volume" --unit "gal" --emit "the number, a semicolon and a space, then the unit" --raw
3617025.0; gal
